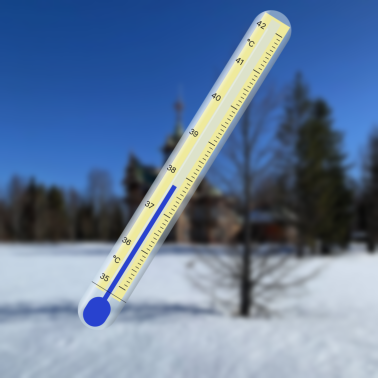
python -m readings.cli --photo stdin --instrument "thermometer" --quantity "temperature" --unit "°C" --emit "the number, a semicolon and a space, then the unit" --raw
37.7; °C
